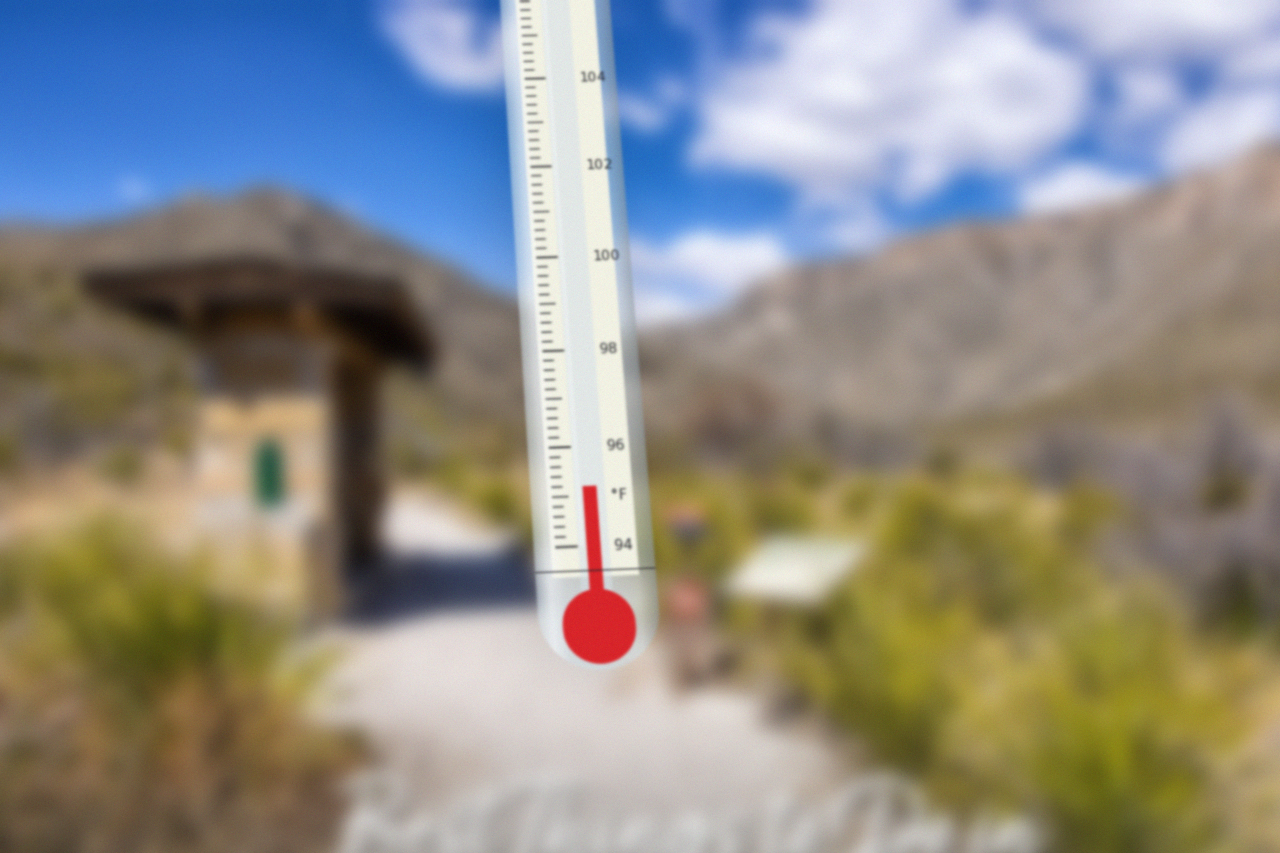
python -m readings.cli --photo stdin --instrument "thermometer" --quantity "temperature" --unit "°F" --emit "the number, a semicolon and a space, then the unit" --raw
95.2; °F
